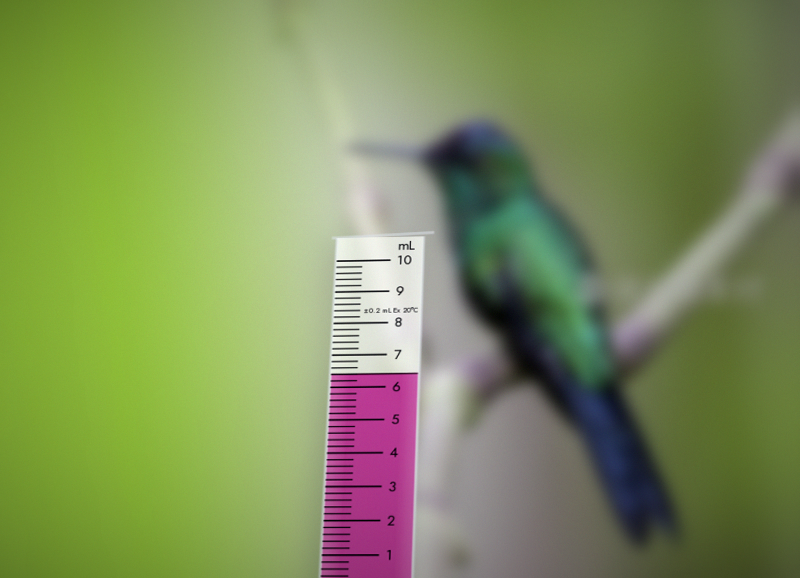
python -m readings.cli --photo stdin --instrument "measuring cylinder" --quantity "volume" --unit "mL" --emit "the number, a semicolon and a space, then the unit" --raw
6.4; mL
